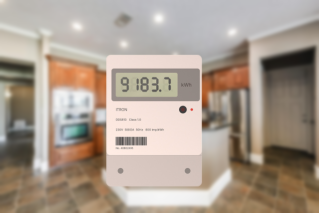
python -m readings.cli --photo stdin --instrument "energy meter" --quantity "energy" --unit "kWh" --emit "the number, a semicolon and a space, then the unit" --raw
9183.7; kWh
